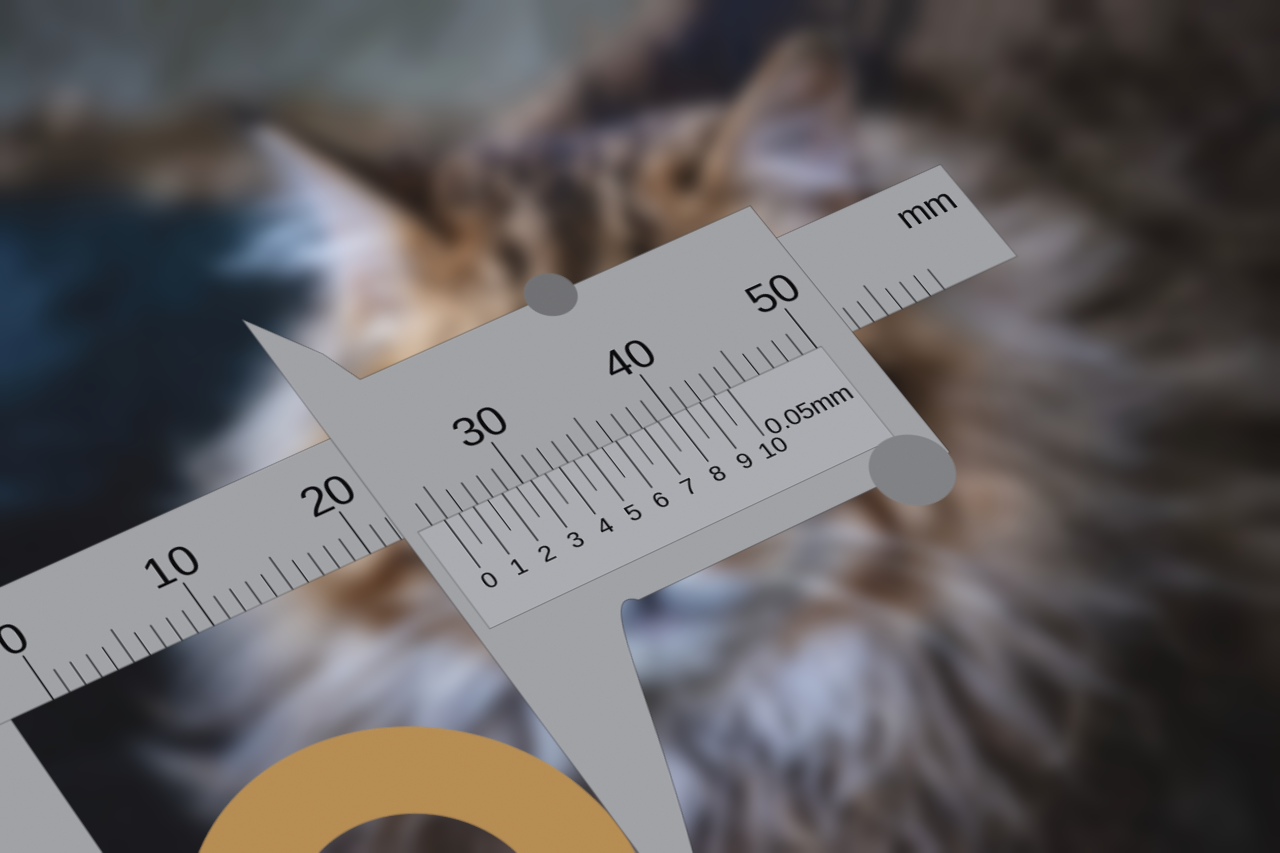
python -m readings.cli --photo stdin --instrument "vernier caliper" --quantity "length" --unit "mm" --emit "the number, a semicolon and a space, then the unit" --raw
24.8; mm
